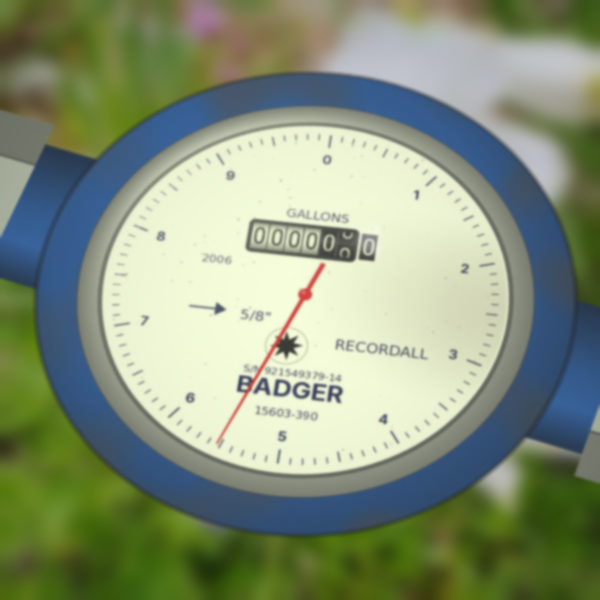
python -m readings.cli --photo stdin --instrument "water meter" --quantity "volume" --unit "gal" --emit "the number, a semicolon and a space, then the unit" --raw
85.5; gal
